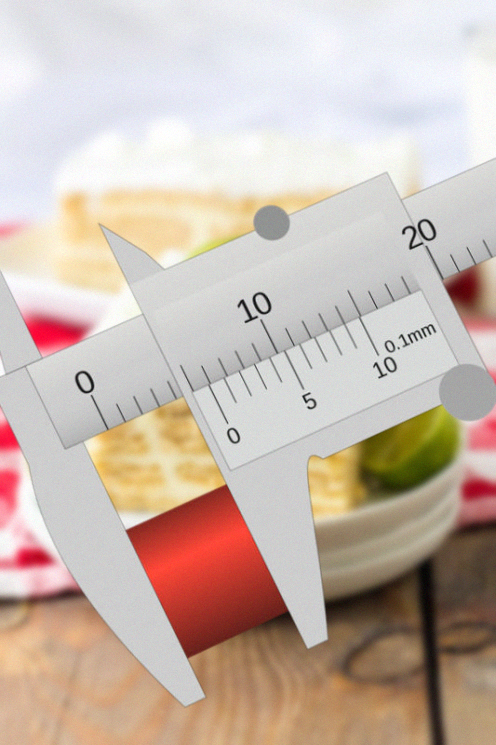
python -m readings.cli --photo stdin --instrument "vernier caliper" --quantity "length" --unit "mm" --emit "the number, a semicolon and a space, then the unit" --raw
5.9; mm
